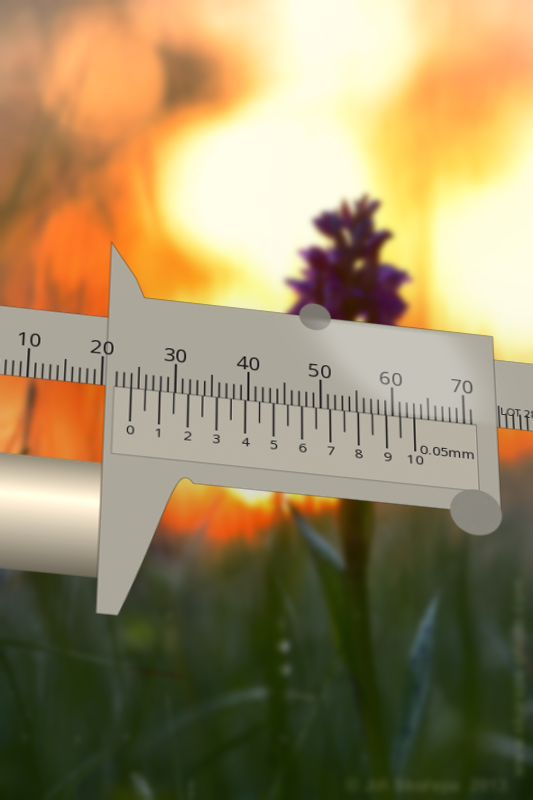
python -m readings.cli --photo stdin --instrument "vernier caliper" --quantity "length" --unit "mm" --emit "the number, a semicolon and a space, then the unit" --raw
24.0; mm
